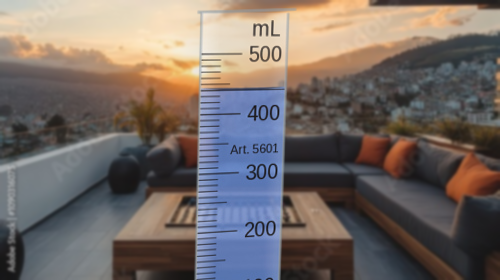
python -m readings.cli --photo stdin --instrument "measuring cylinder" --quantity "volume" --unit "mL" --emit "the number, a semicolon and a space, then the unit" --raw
440; mL
